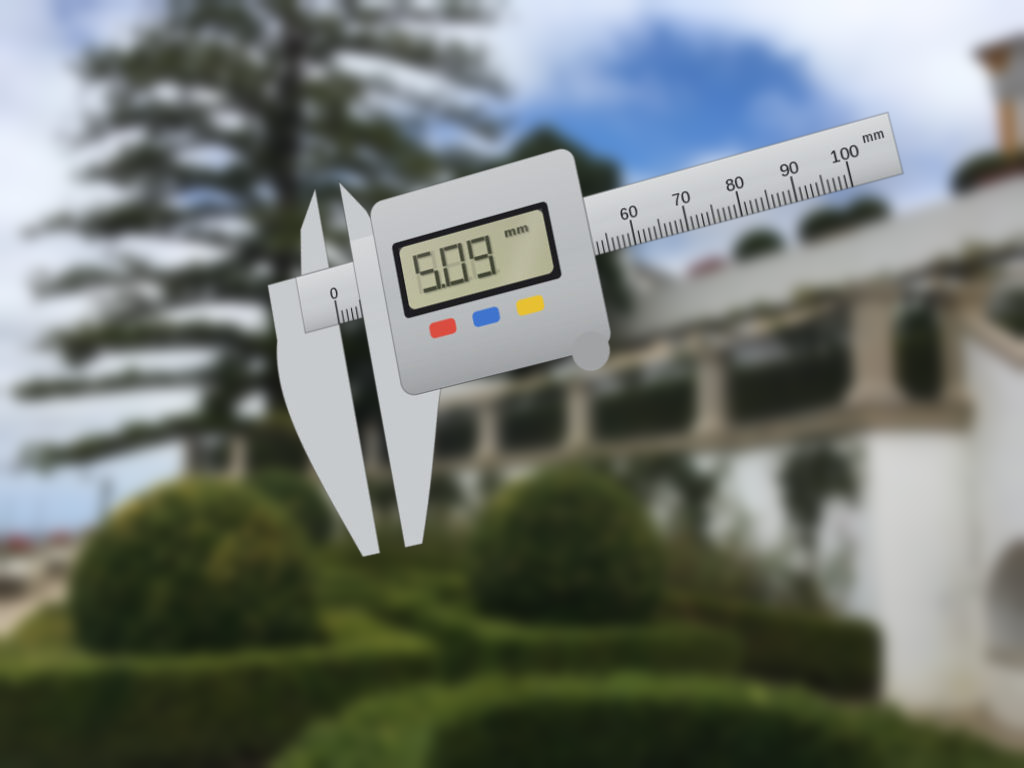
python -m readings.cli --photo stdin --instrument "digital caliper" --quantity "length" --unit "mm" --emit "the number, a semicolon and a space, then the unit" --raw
5.09; mm
